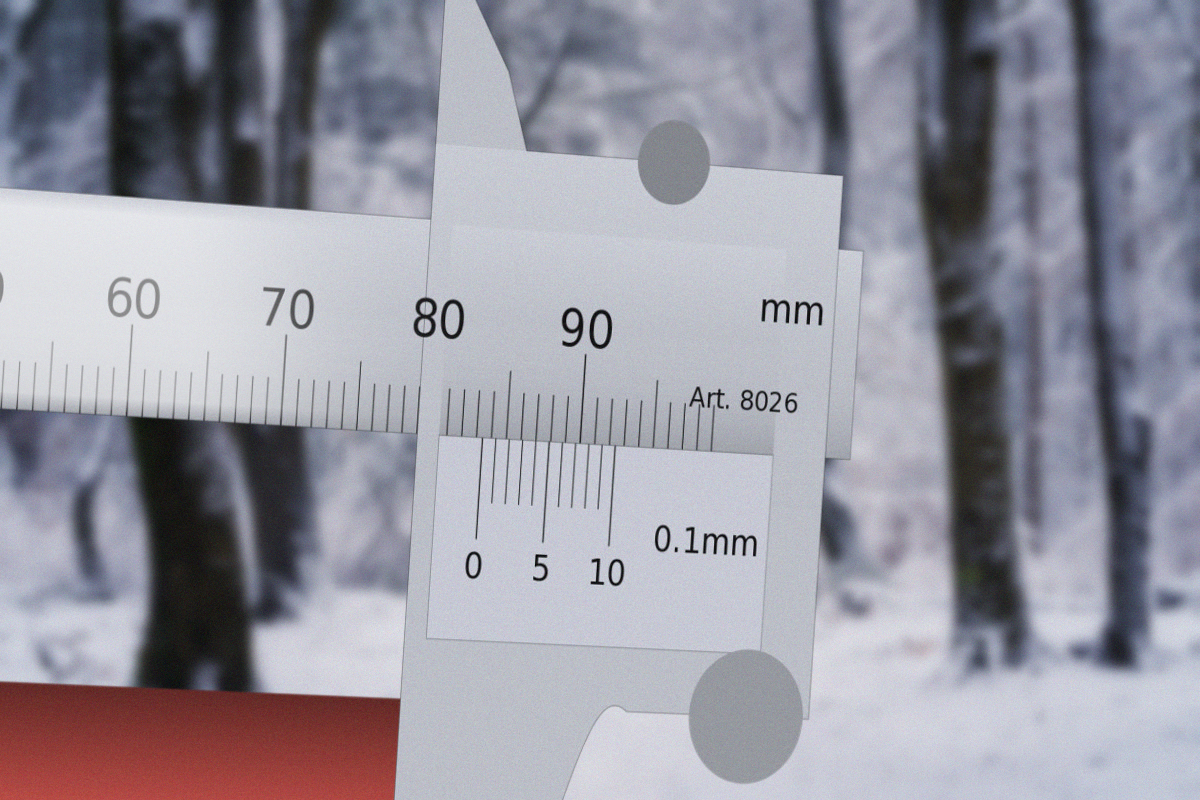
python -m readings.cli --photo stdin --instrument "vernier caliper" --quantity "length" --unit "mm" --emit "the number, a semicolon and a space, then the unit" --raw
83.4; mm
